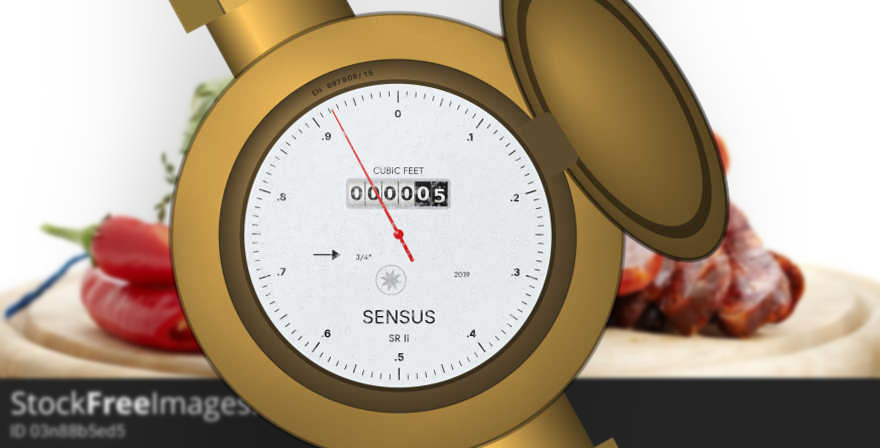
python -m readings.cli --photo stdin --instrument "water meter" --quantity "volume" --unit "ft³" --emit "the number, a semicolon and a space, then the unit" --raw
4.92; ft³
